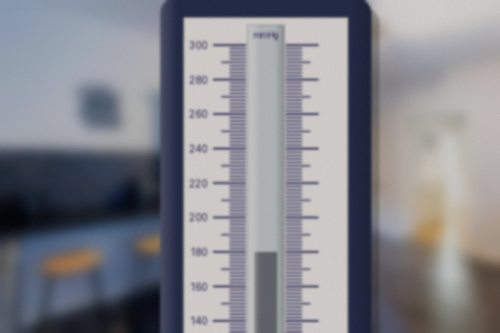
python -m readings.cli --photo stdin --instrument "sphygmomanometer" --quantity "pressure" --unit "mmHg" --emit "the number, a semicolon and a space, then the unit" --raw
180; mmHg
